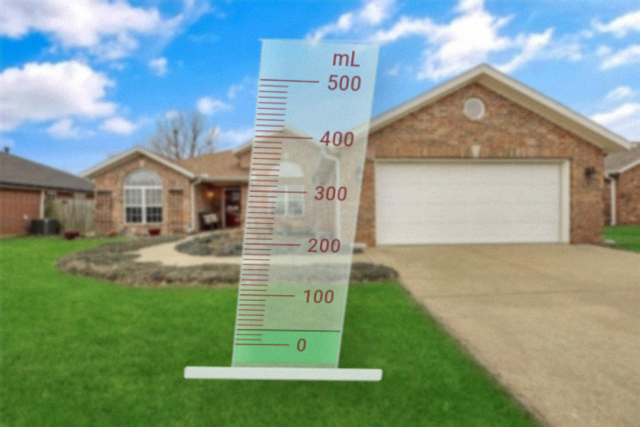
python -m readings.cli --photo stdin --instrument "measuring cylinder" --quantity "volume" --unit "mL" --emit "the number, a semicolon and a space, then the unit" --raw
30; mL
